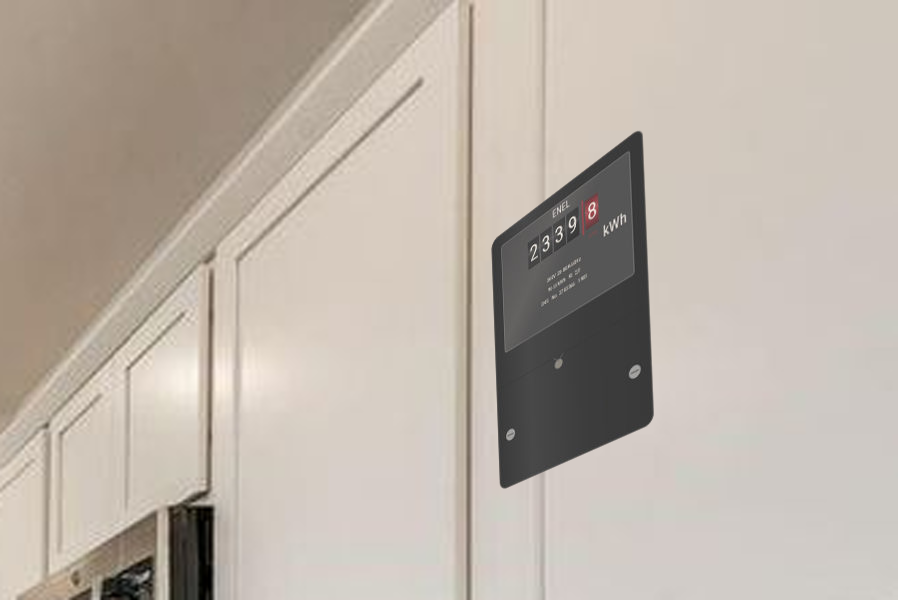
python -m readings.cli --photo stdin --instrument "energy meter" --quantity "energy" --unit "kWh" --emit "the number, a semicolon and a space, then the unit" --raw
2339.8; kWh
